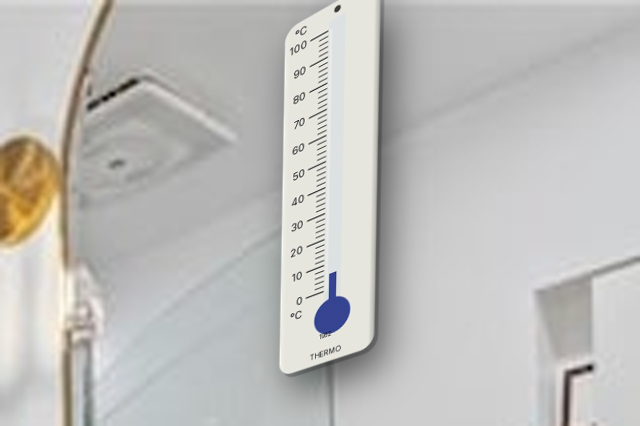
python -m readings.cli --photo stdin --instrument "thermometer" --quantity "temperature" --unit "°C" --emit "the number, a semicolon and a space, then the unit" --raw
6; °C
